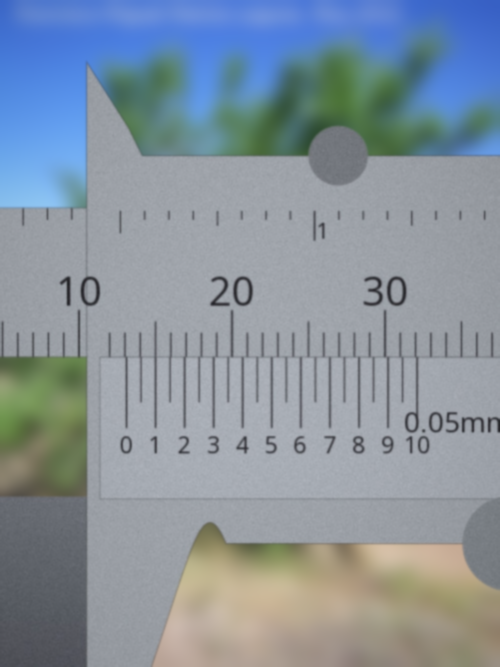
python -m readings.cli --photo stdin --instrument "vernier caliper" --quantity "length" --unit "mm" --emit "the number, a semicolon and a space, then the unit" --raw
13.1; mm
